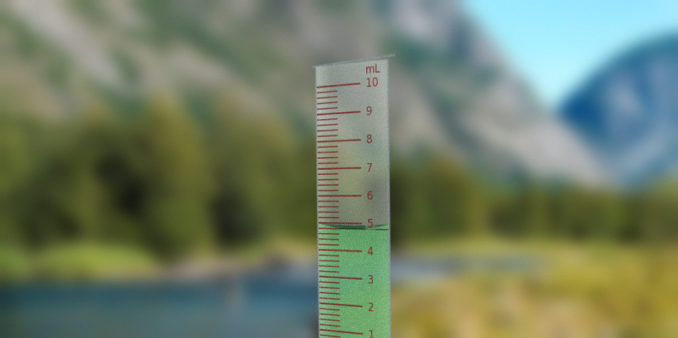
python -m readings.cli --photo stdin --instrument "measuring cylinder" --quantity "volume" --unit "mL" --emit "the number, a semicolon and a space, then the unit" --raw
4.8; mL
